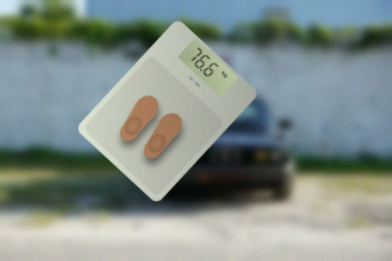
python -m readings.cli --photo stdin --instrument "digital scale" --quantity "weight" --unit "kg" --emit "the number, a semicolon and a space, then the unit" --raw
76.6; kg
